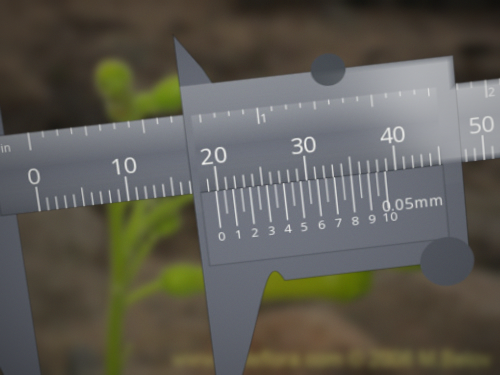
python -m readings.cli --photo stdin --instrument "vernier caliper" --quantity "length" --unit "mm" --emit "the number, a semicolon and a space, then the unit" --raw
19.8; mm
